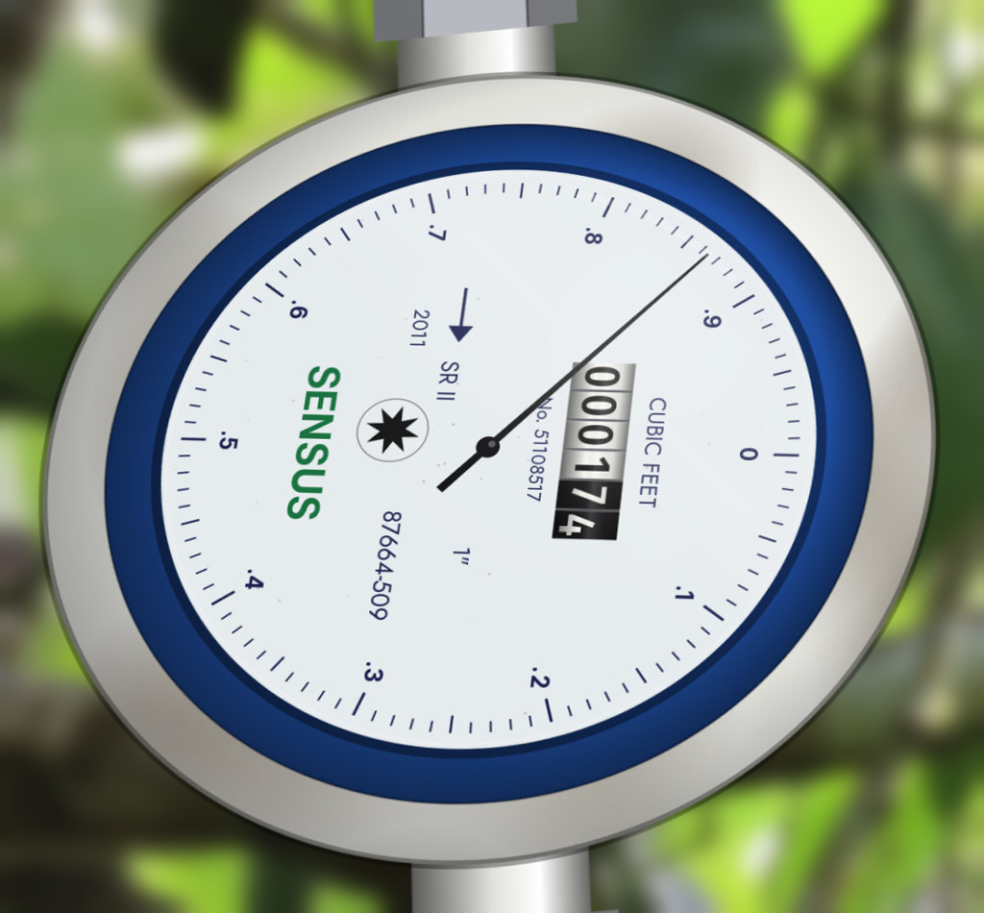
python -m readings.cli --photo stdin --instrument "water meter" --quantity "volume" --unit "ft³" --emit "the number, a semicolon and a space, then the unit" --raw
173.86; ft³
